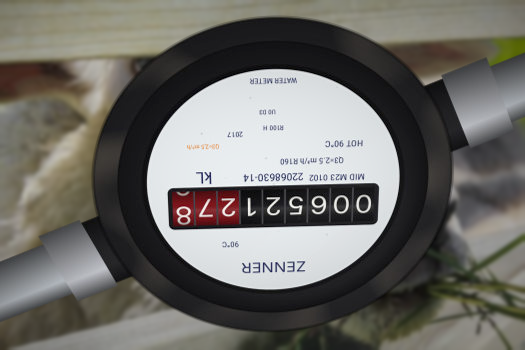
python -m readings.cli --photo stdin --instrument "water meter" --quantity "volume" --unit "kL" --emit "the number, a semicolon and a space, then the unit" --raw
6521.278; kL
